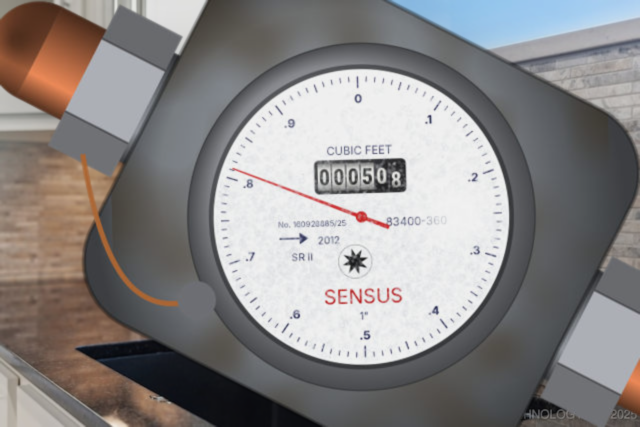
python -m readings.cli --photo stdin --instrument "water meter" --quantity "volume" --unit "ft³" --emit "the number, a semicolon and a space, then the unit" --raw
507.81; ft³
